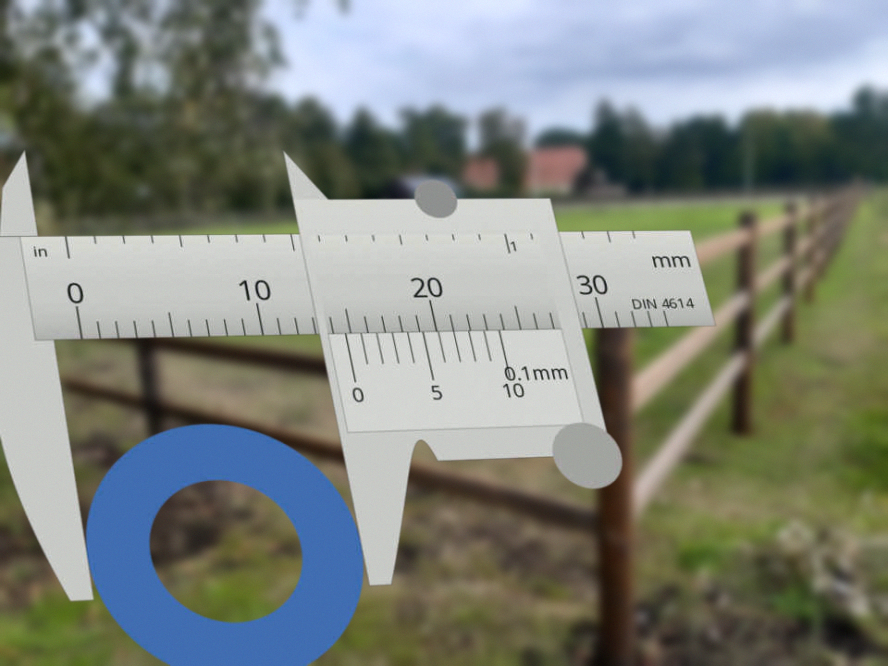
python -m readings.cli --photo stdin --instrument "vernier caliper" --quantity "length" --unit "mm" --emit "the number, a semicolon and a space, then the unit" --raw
14.7; mm
